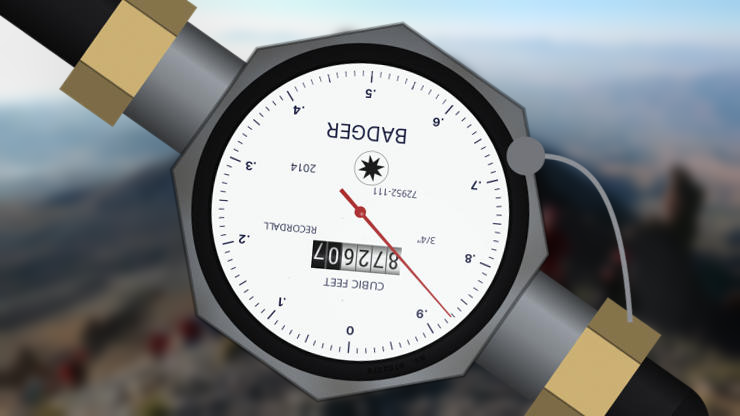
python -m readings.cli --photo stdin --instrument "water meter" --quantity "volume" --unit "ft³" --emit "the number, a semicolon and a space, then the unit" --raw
872606.87; ft³
